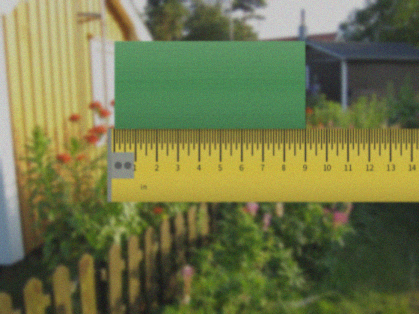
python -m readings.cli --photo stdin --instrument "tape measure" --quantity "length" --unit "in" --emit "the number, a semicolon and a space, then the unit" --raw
9; in
